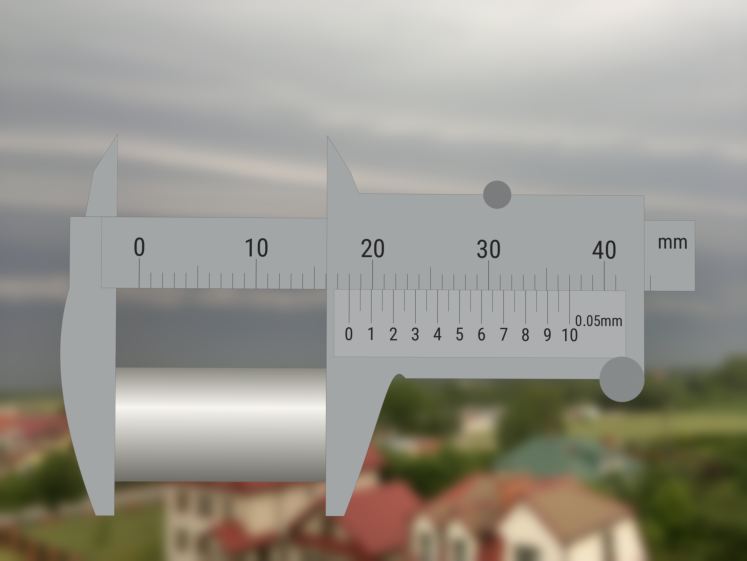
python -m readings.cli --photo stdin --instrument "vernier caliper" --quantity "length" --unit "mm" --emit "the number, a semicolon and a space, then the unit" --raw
18.0; mm
